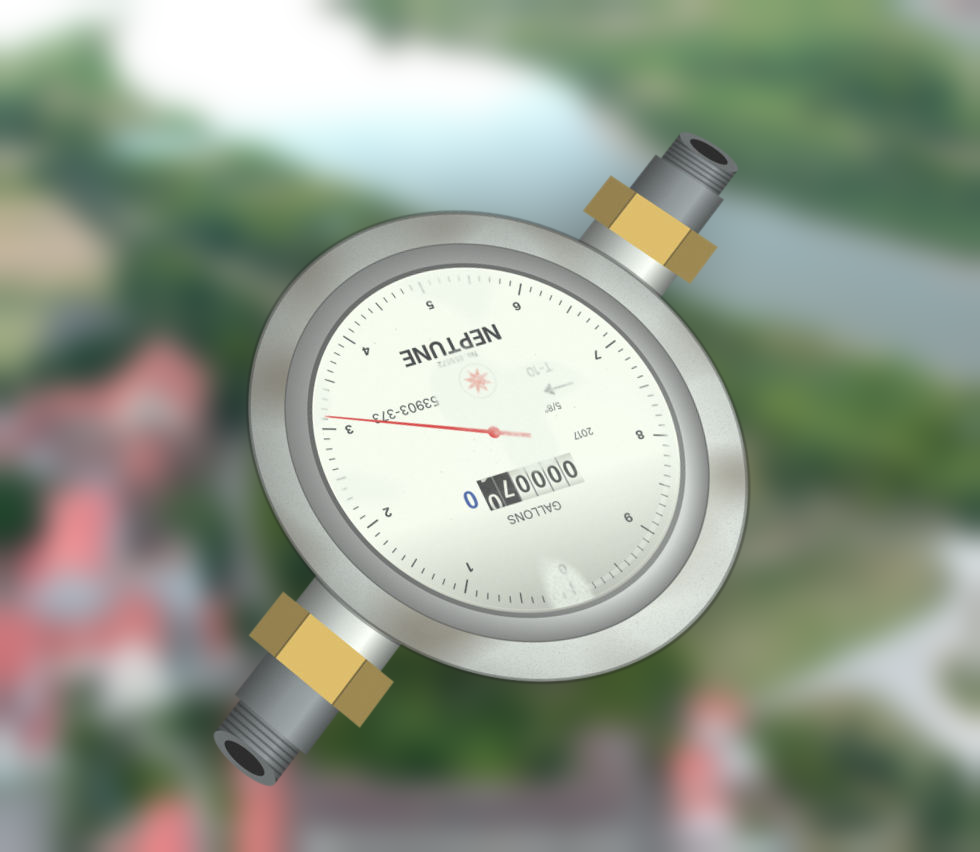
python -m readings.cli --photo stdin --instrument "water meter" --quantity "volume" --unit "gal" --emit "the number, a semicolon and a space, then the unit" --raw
703.1; gal
